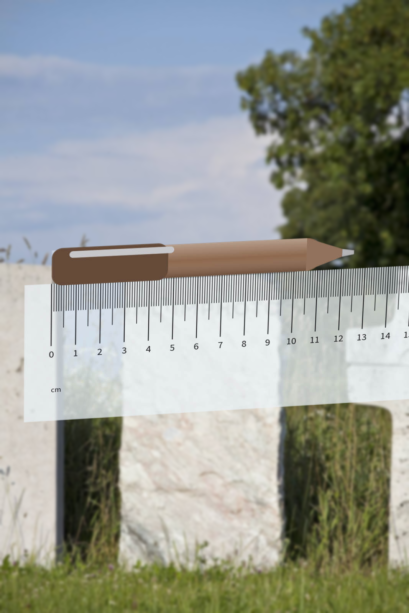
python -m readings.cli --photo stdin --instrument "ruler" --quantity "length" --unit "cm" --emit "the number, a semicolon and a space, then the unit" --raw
12.5; cm
